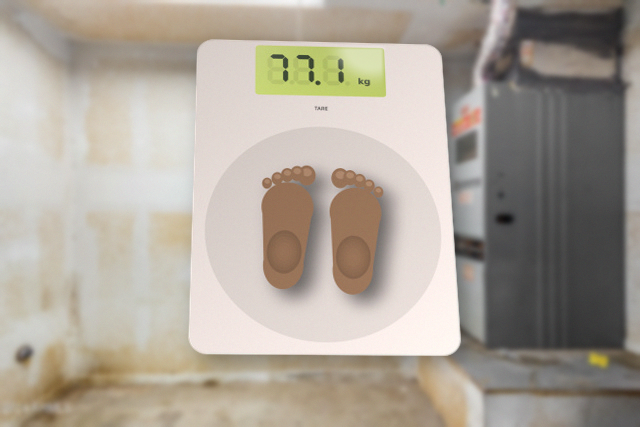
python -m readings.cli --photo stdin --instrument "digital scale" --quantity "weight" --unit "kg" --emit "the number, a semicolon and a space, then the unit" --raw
77.1; kg
